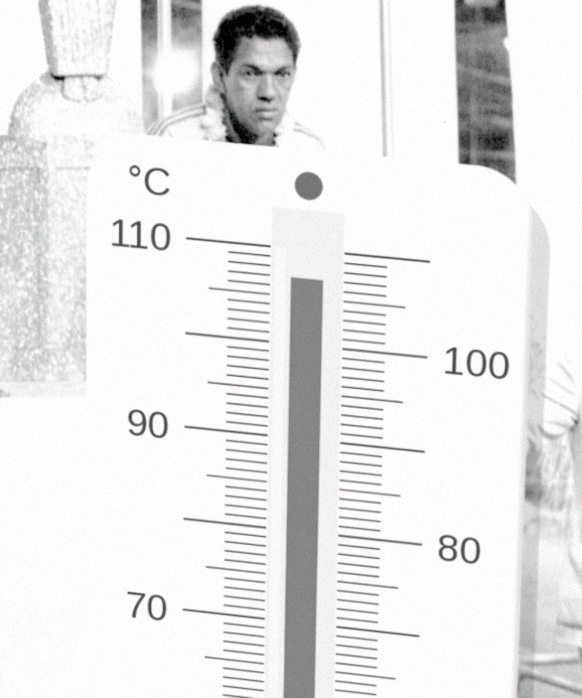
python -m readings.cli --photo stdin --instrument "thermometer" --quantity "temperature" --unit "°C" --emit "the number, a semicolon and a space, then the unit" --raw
107; °C
